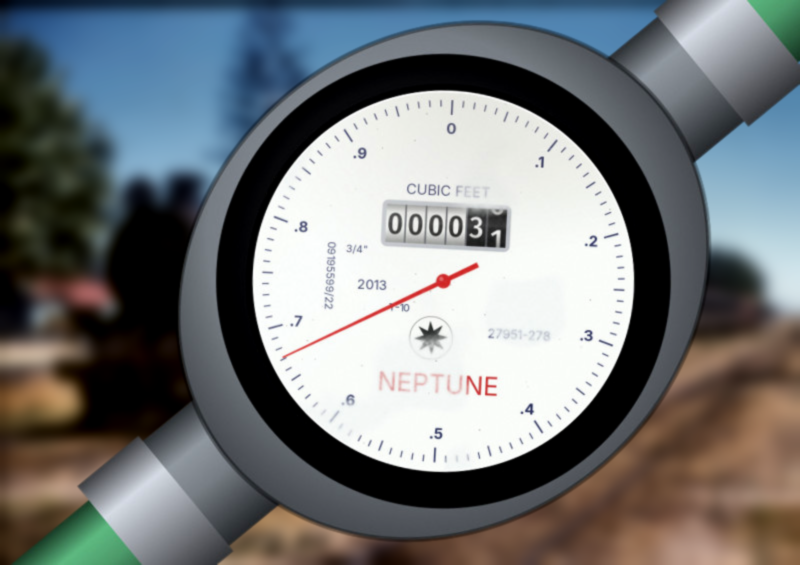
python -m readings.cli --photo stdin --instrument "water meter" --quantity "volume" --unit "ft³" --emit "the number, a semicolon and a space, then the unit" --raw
30.67; ft³
